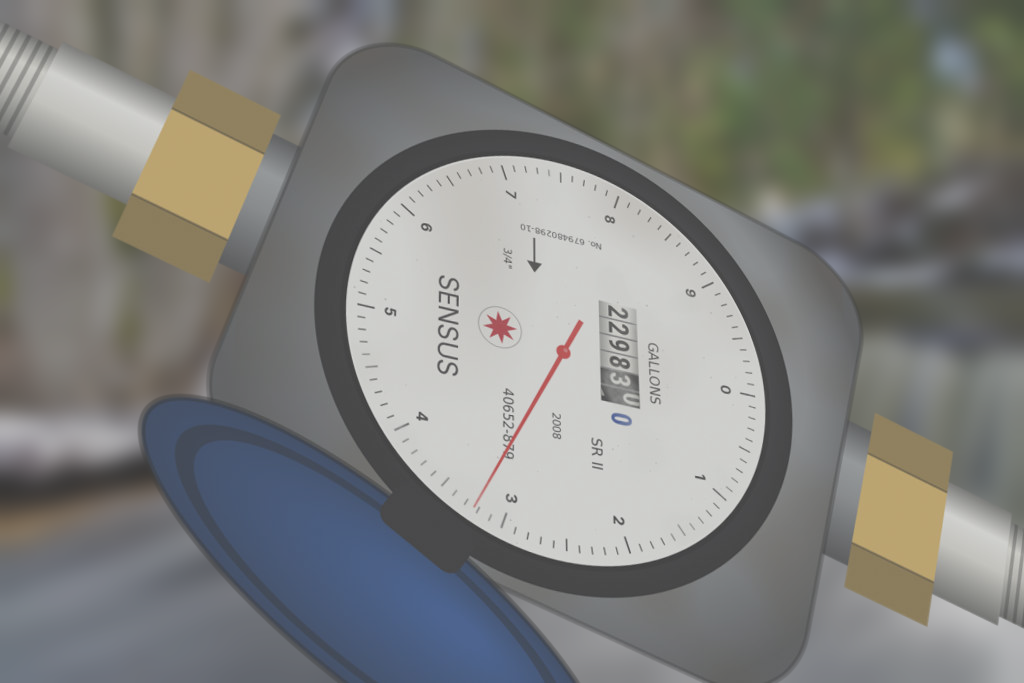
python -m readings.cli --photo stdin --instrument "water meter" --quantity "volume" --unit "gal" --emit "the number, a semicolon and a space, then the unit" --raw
2298303.2; gal
